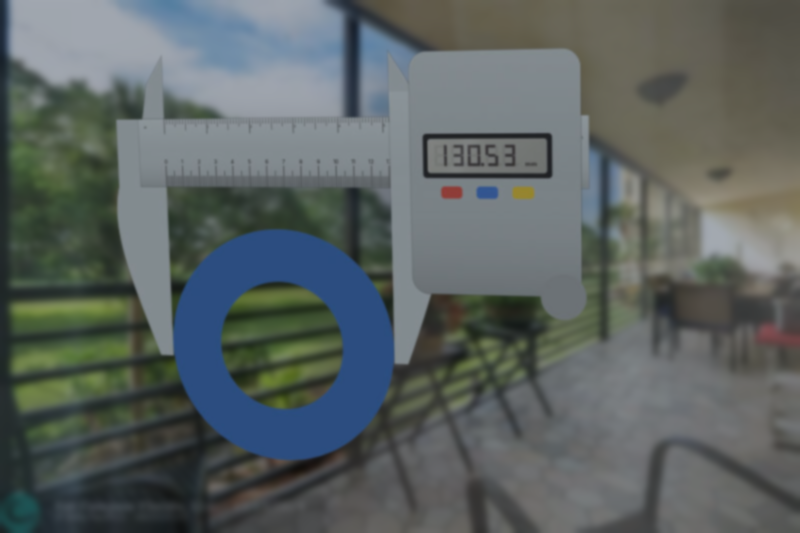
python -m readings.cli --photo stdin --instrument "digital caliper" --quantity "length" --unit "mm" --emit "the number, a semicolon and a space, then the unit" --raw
130.53; mm
